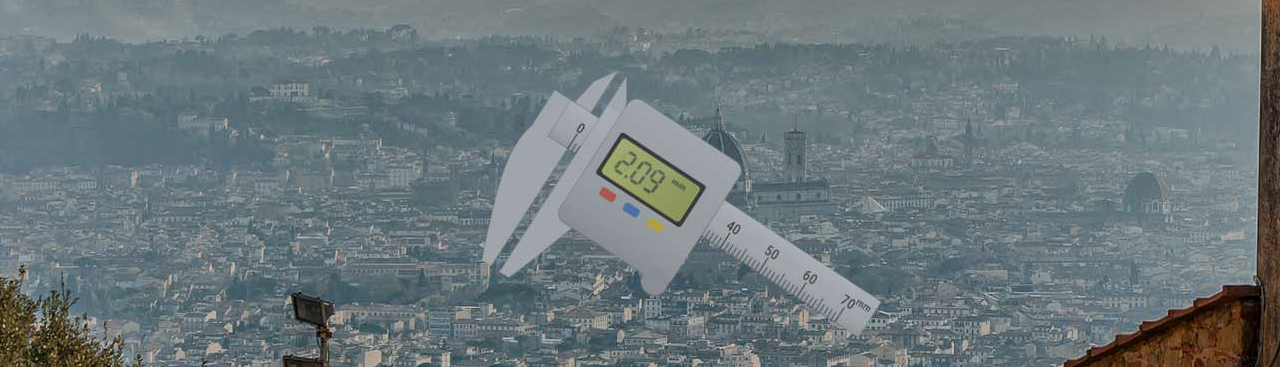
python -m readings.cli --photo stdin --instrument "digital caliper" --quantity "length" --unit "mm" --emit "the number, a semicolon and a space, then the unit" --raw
2.09; mm
